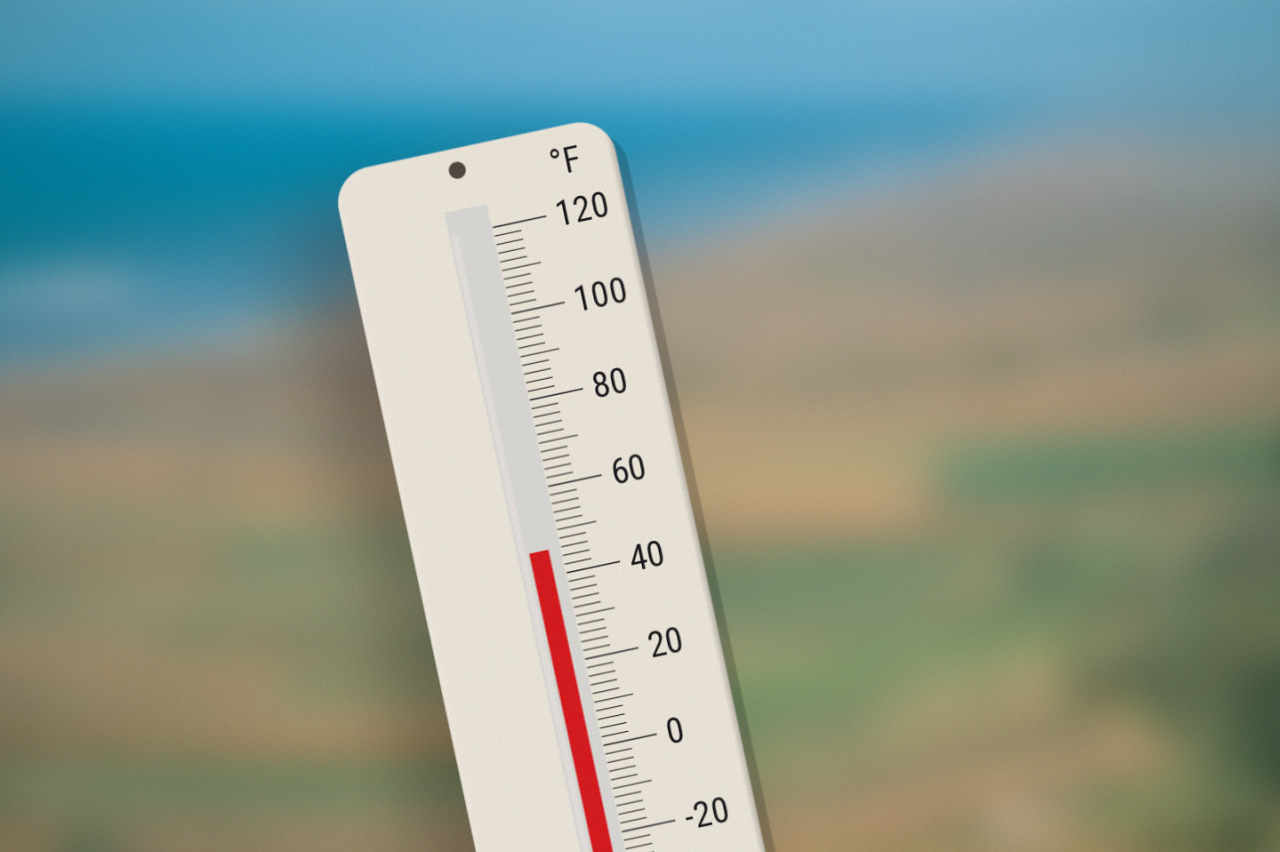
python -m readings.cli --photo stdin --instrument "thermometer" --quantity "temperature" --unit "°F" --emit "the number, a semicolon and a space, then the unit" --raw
46; °F
